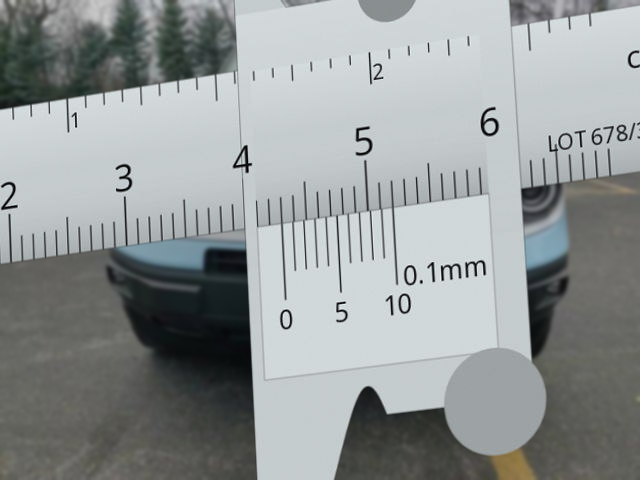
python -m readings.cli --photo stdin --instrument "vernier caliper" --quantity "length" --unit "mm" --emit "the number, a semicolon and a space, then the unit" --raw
43.0; mm
